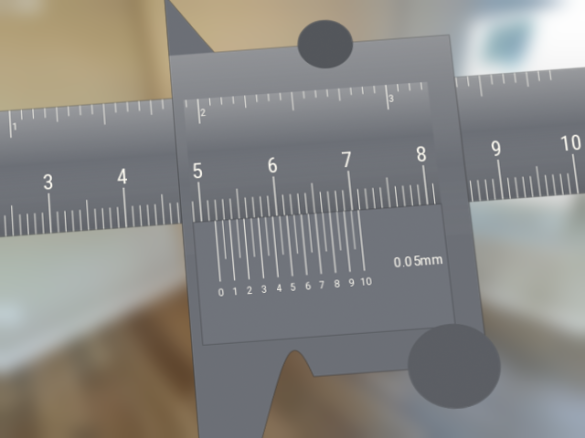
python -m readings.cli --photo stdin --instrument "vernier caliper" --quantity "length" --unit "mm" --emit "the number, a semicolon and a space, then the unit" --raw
51.8; mm
